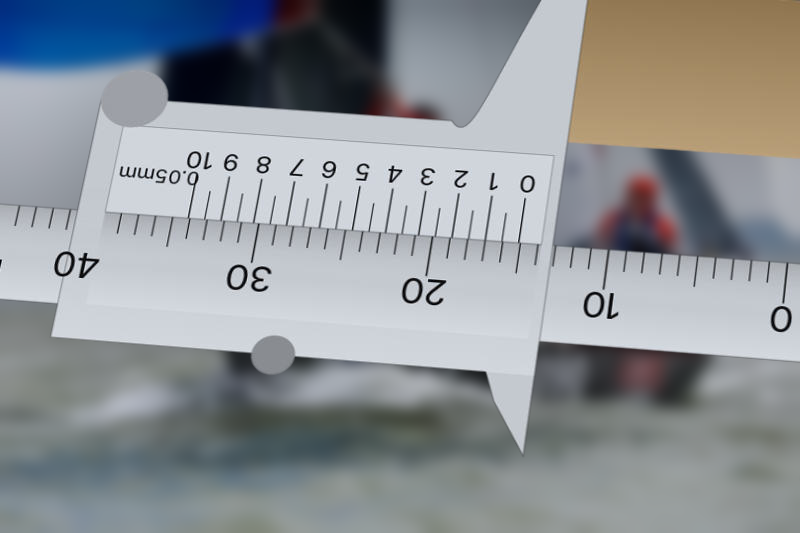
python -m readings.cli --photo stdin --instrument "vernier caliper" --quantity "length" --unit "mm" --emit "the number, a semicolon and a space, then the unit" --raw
15.1; mm
